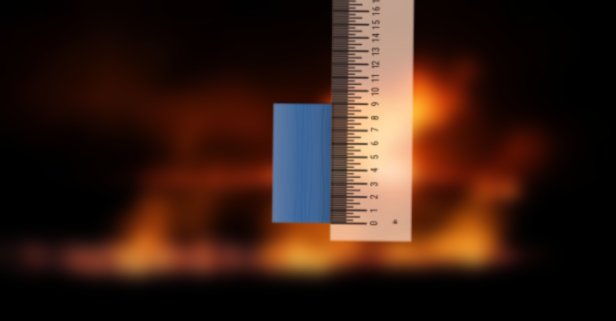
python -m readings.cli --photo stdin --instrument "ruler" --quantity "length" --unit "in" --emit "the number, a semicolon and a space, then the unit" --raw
9; in
